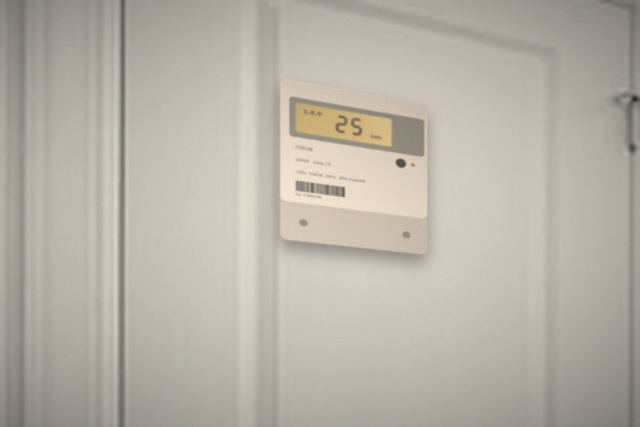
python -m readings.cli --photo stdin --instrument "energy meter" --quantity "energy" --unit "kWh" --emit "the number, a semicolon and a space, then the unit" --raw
25; kWh
